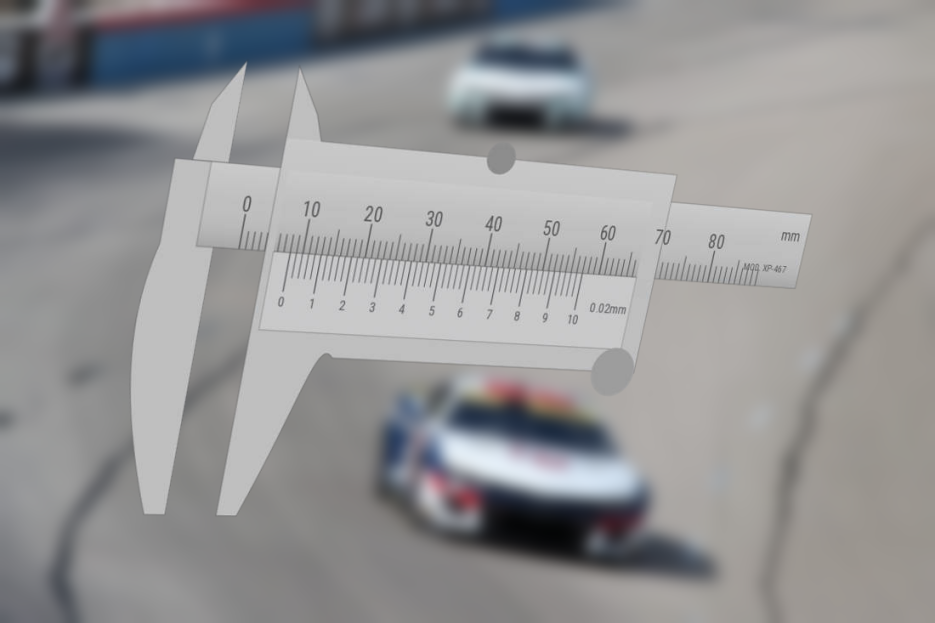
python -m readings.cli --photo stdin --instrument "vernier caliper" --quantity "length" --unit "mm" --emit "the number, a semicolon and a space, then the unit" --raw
8.0; mm
